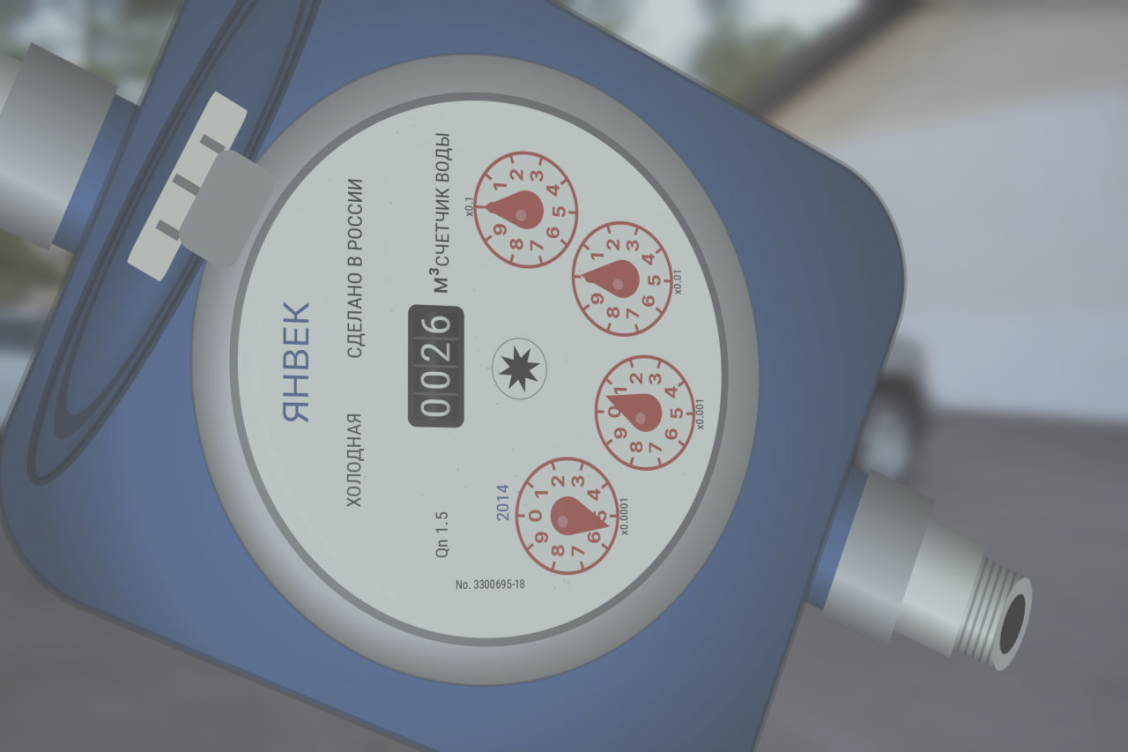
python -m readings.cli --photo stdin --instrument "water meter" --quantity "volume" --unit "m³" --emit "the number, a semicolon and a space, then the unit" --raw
26.0005; m³
